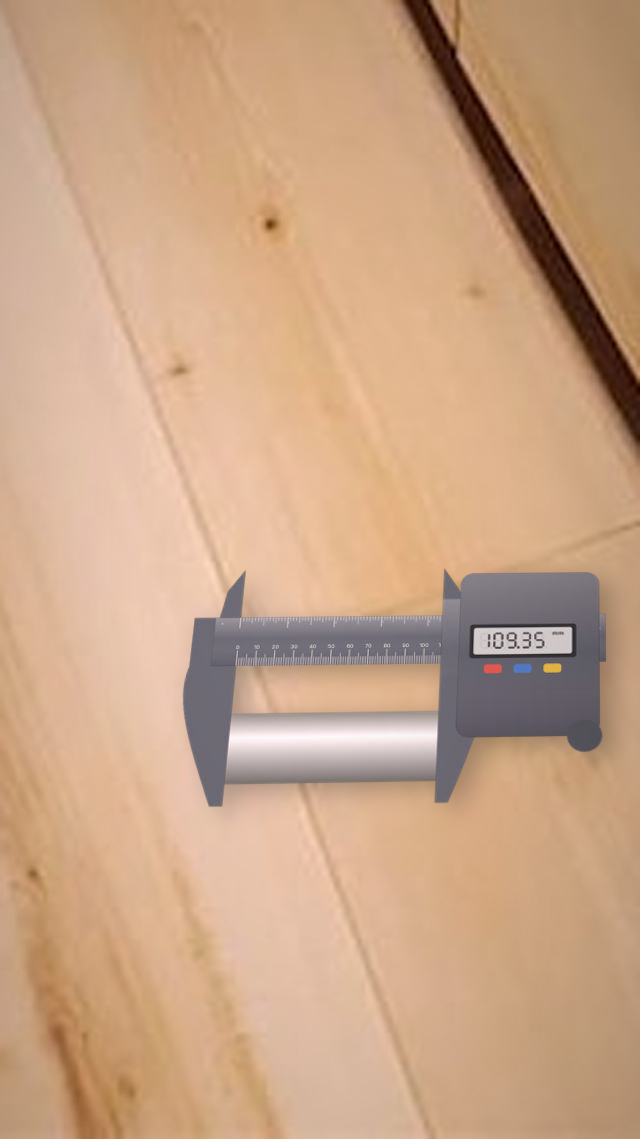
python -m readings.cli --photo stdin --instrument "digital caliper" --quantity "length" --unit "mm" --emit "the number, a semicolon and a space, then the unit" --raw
109.35; mm
